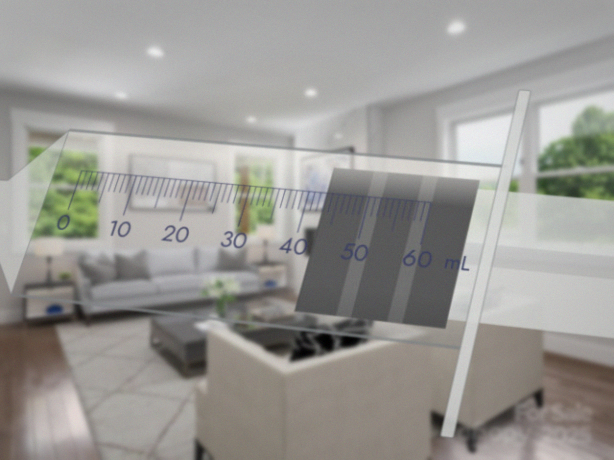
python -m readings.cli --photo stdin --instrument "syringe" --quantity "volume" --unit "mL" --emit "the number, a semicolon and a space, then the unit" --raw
43; mL
